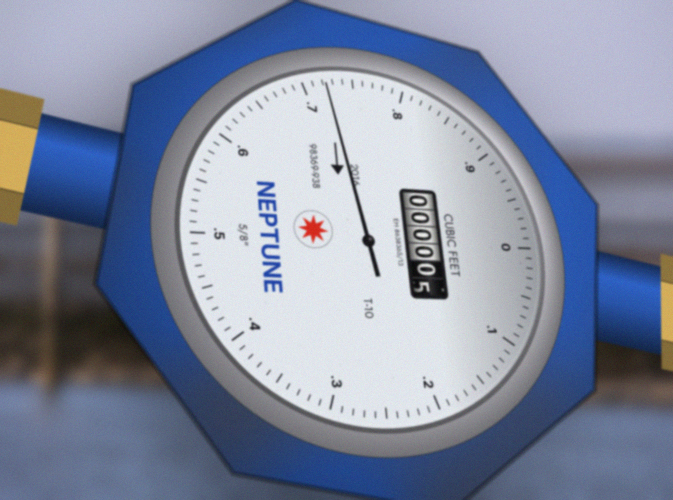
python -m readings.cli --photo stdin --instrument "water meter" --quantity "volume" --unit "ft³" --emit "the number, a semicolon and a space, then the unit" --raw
4.72; ft³
